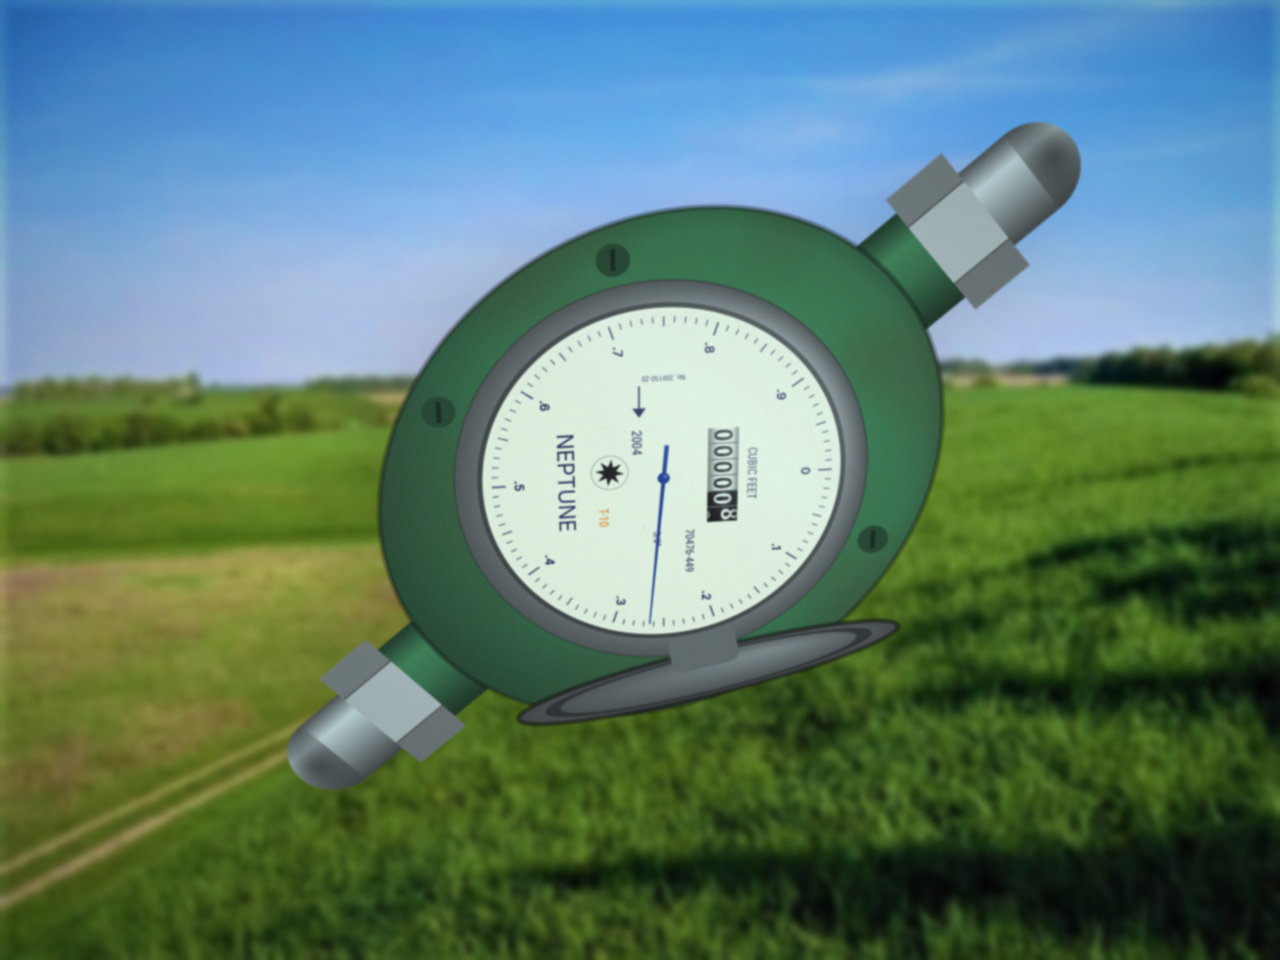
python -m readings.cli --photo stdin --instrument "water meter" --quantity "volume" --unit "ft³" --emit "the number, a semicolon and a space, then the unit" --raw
8.26; ft³
